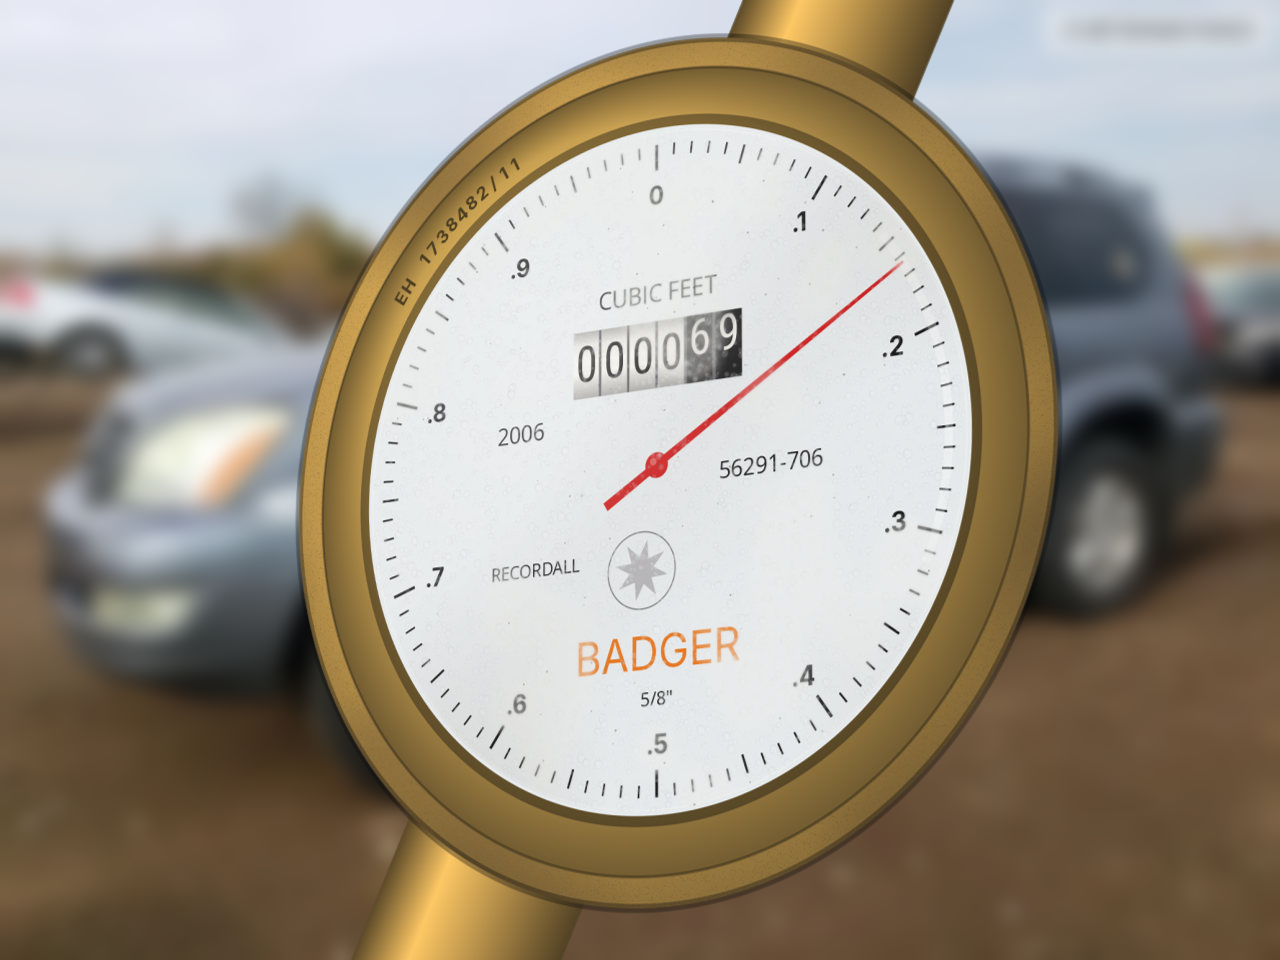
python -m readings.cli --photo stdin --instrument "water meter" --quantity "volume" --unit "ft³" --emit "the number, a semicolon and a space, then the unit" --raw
69.16; ft³
